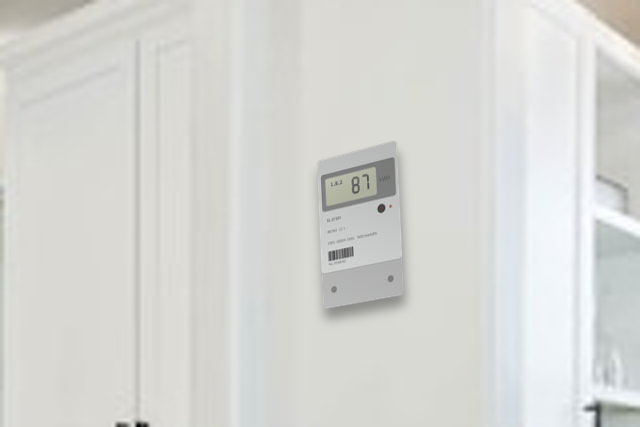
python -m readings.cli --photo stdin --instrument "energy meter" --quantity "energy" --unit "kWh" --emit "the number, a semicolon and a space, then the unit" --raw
87; kWh
